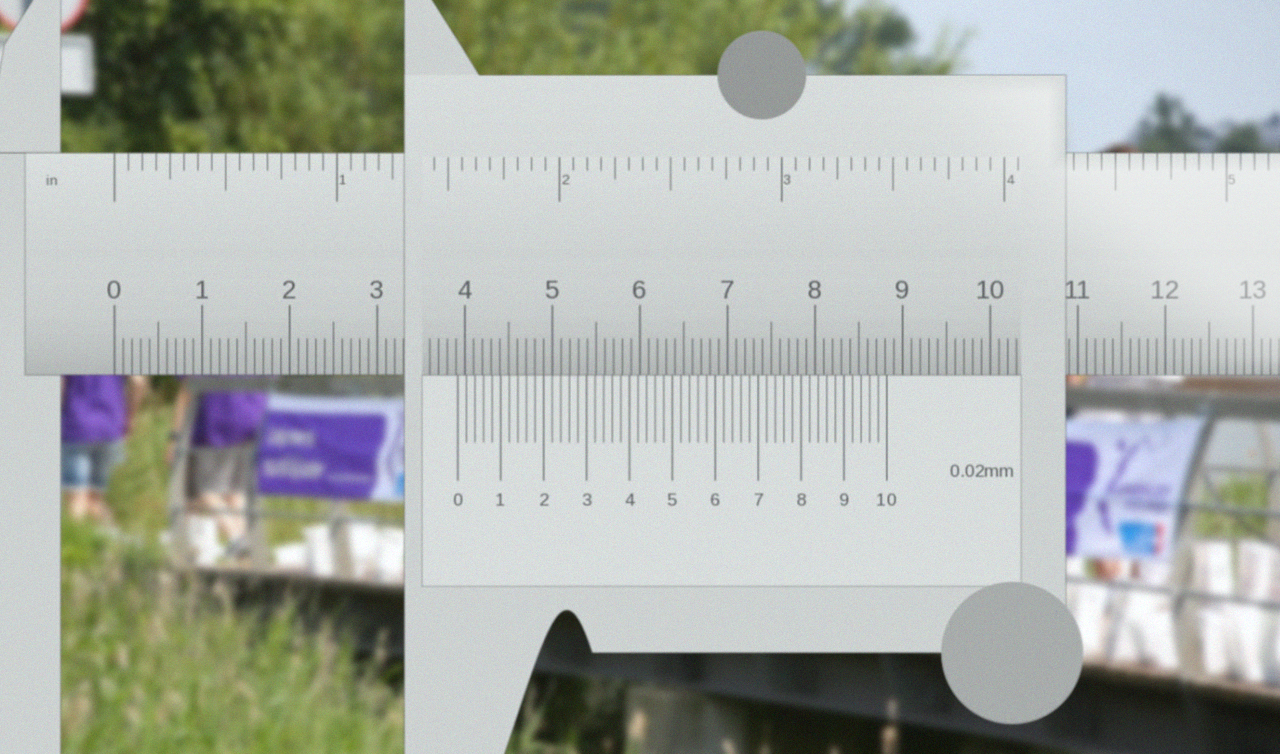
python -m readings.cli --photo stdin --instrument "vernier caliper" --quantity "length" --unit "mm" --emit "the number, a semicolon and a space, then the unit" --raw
39.2; mm
